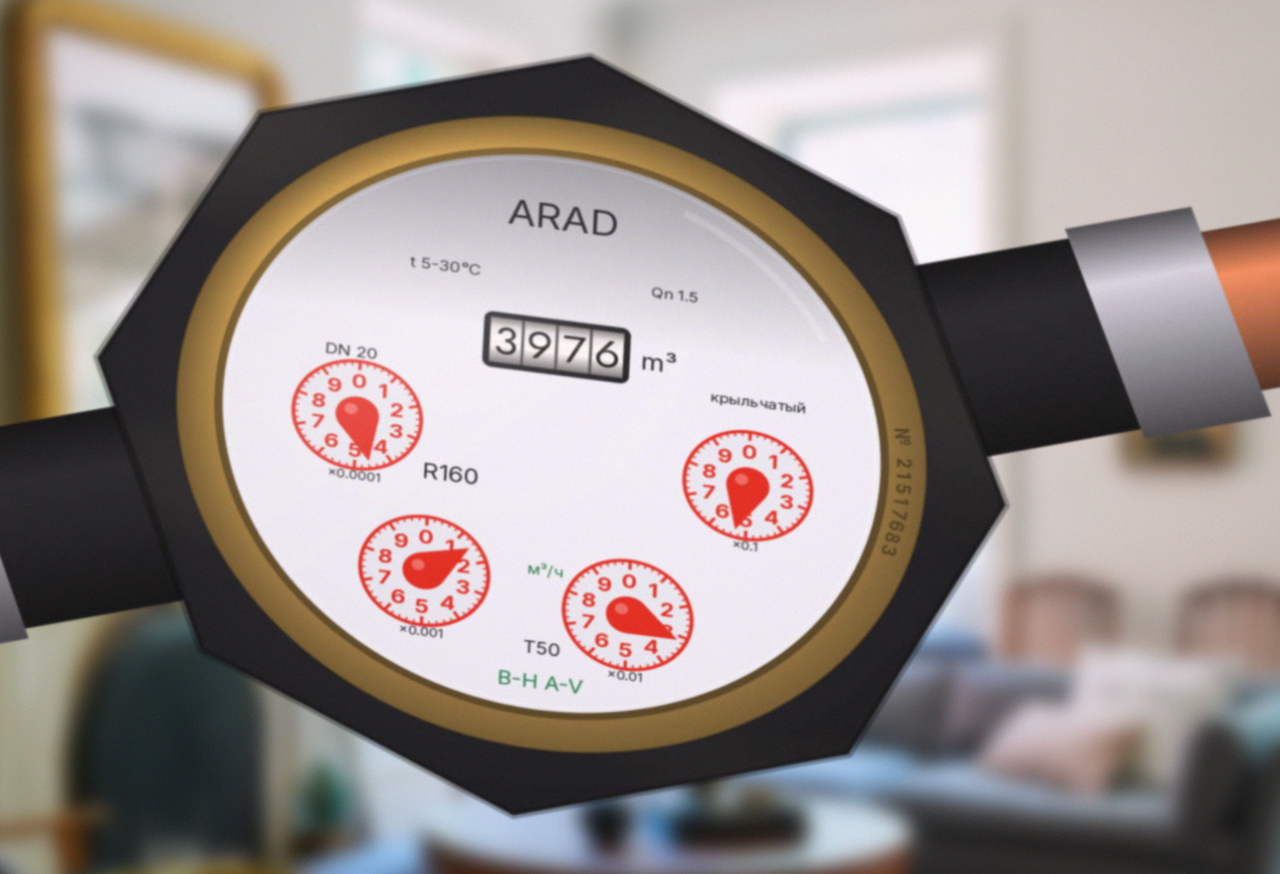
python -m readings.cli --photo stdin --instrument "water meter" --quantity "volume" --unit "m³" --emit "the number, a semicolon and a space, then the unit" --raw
3976.5314; m³
